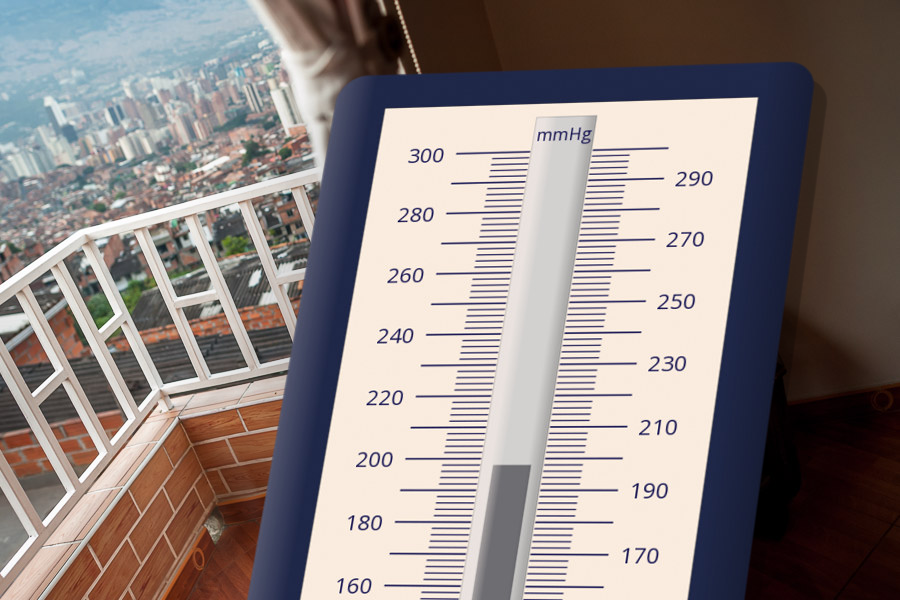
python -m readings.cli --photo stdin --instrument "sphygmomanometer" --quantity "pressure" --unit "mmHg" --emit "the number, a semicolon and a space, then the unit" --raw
198; mmHg
